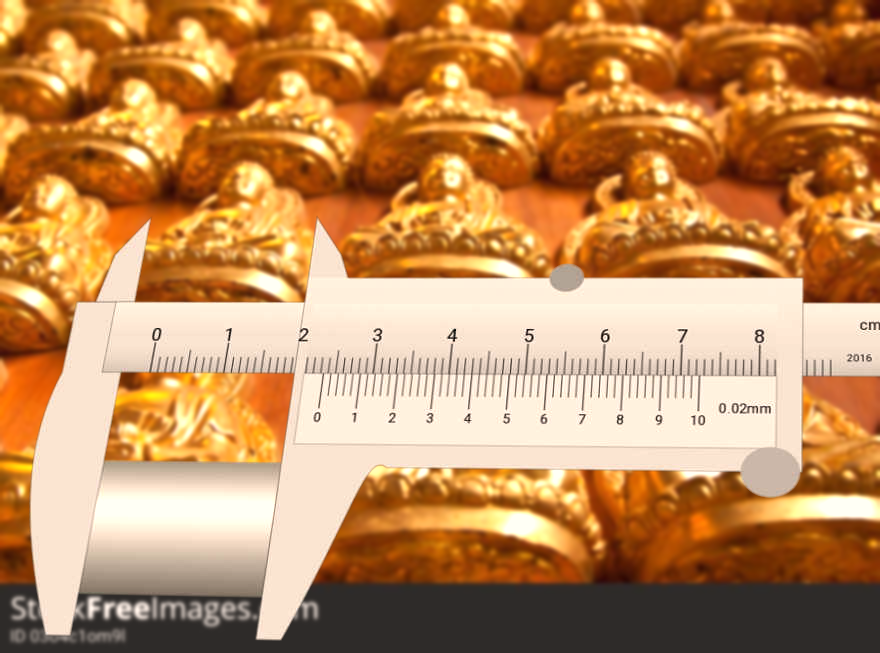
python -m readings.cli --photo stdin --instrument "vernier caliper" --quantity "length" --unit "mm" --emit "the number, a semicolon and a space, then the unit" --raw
23.4; mm
